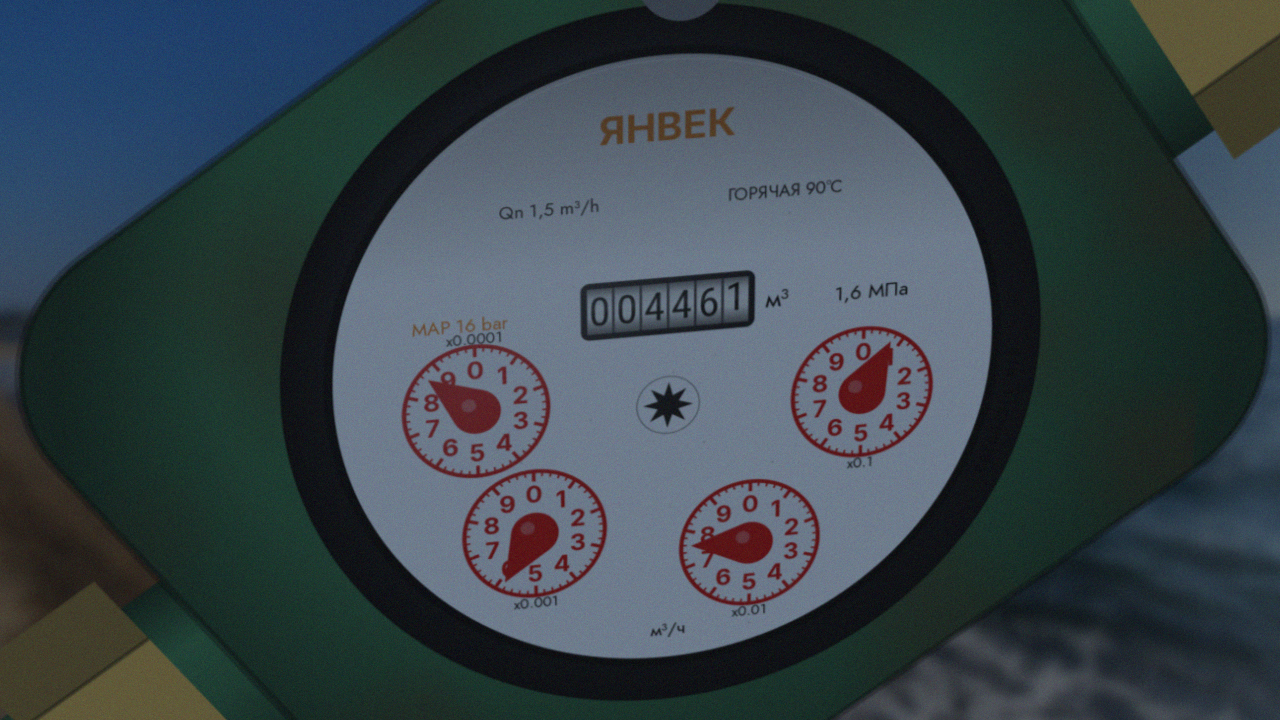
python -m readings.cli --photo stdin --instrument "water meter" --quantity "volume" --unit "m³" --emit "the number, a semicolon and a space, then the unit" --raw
4461.0758; m³
